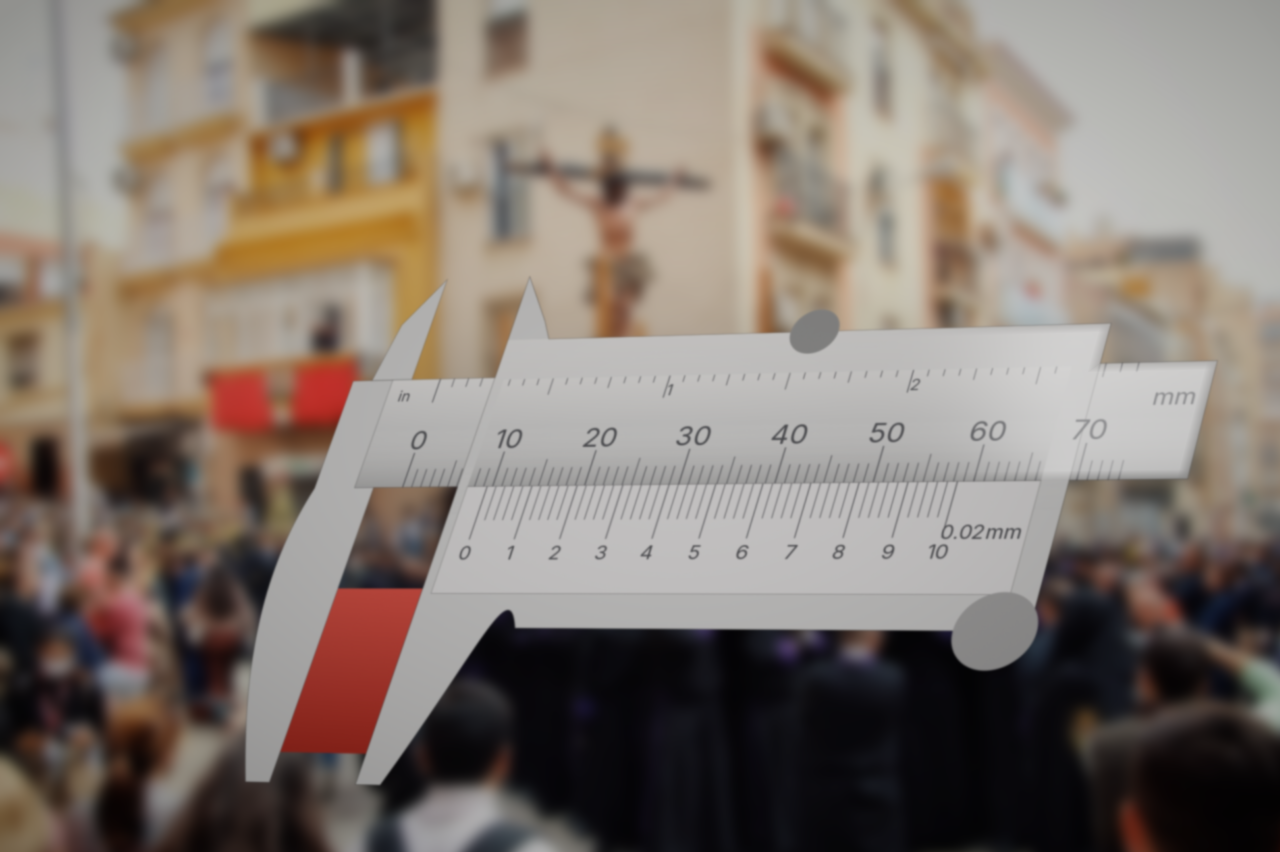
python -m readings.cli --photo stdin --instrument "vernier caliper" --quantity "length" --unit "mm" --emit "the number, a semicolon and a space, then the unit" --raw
9.4; mm
